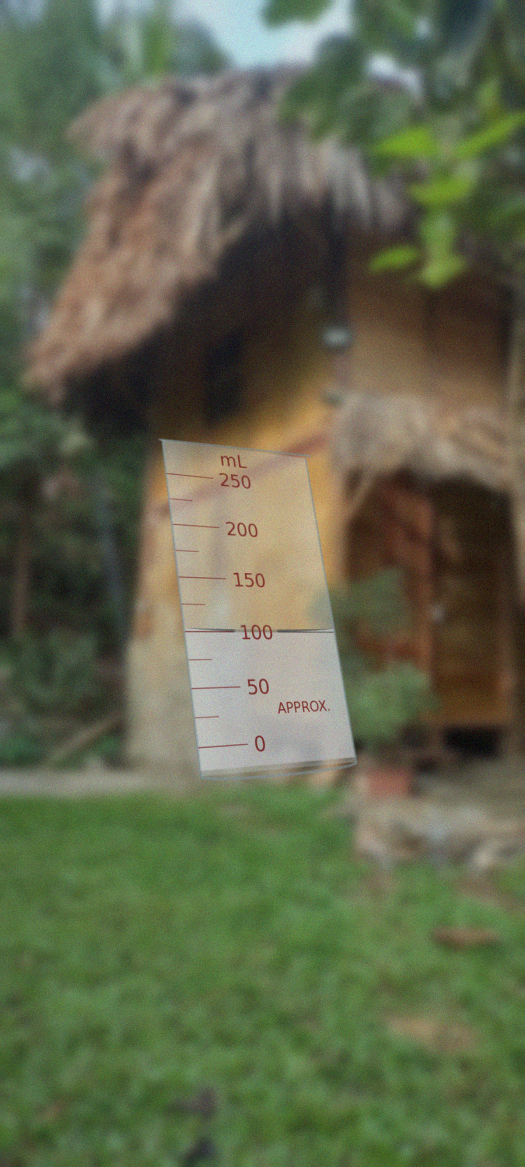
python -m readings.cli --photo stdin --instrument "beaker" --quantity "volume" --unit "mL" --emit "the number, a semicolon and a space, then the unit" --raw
100; mL
